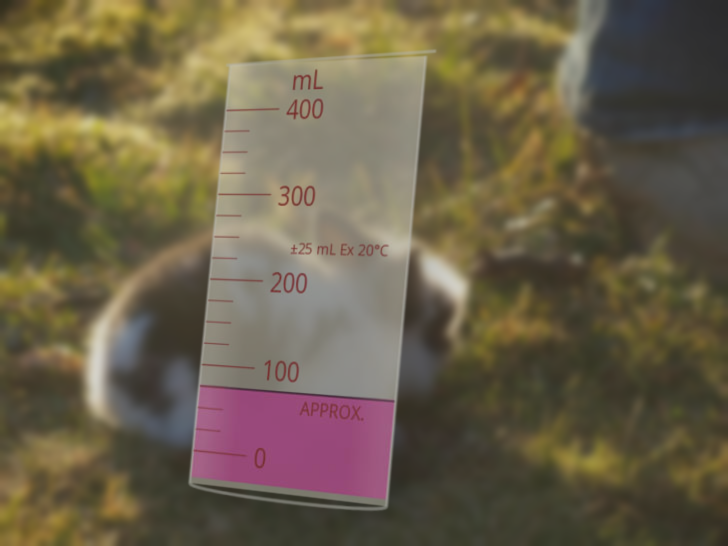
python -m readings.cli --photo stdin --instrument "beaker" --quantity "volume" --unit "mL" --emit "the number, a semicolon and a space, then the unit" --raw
75; mL
